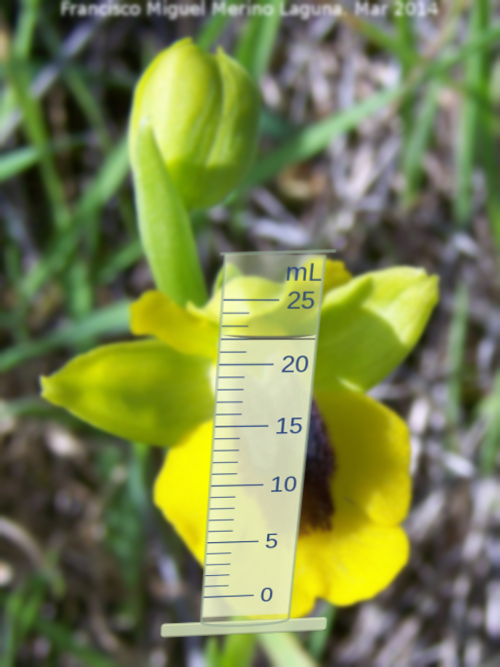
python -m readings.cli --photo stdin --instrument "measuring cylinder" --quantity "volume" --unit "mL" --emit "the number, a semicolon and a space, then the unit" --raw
22; mL
